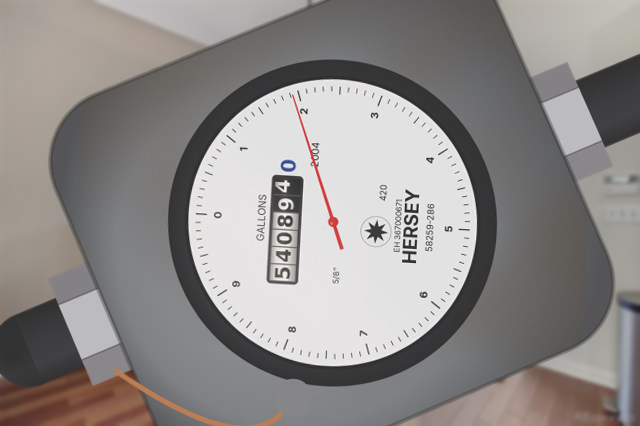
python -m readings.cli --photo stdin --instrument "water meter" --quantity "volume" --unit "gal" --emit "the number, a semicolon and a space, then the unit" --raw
5408941.9; gal
